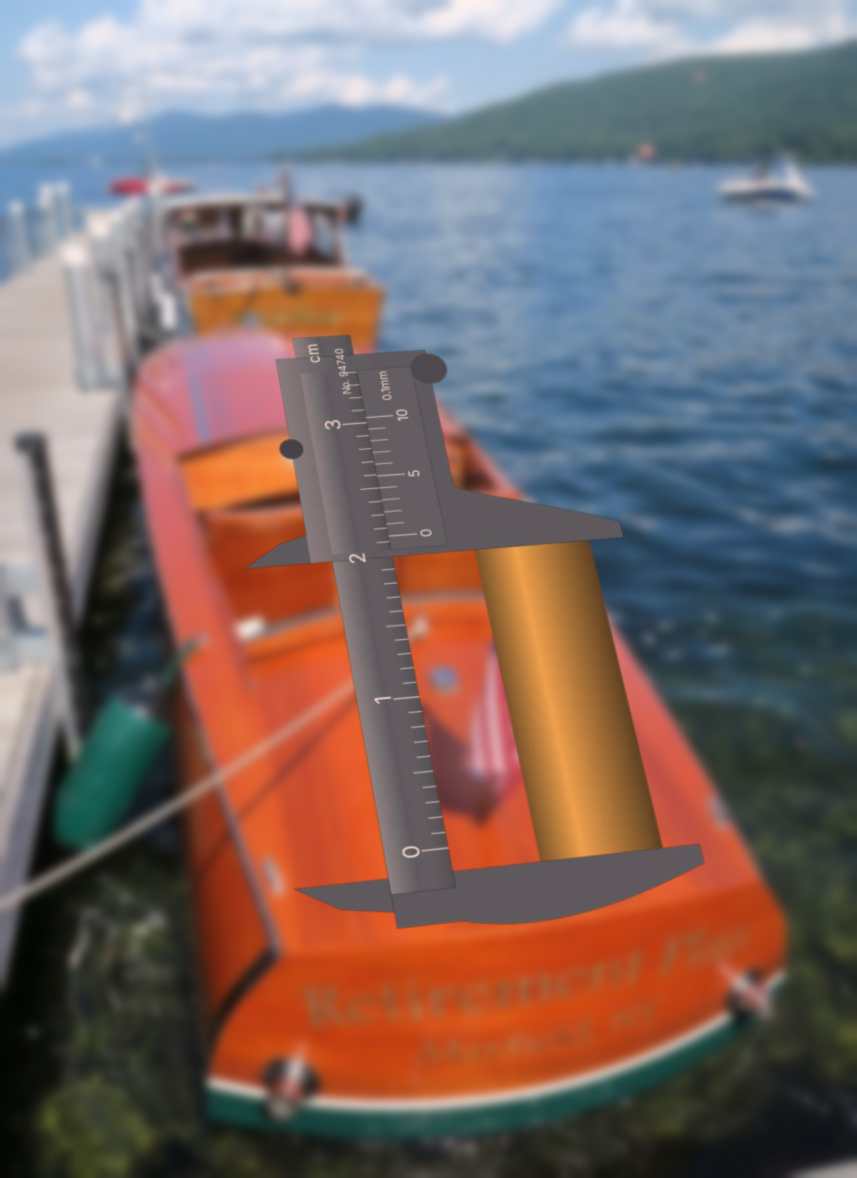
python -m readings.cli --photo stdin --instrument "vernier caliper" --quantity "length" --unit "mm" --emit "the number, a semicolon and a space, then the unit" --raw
21.4; mm
